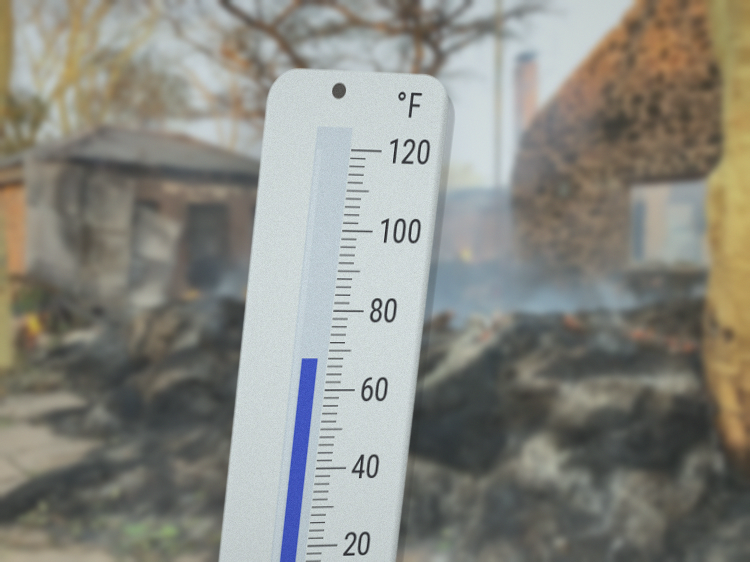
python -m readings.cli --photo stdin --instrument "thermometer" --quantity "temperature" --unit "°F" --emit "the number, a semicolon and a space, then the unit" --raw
68; °F
